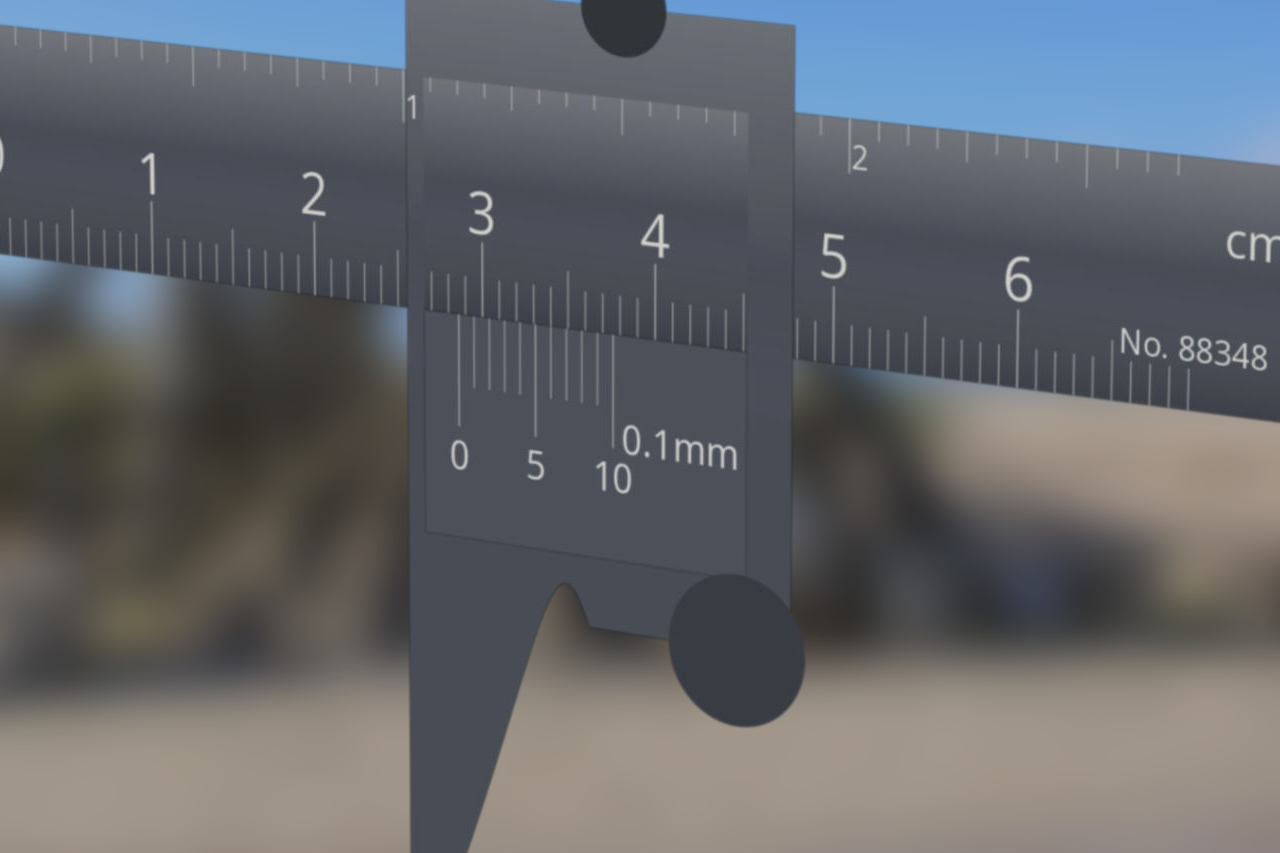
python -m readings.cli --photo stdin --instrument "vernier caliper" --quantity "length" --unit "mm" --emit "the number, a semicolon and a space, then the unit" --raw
28.6; mm
